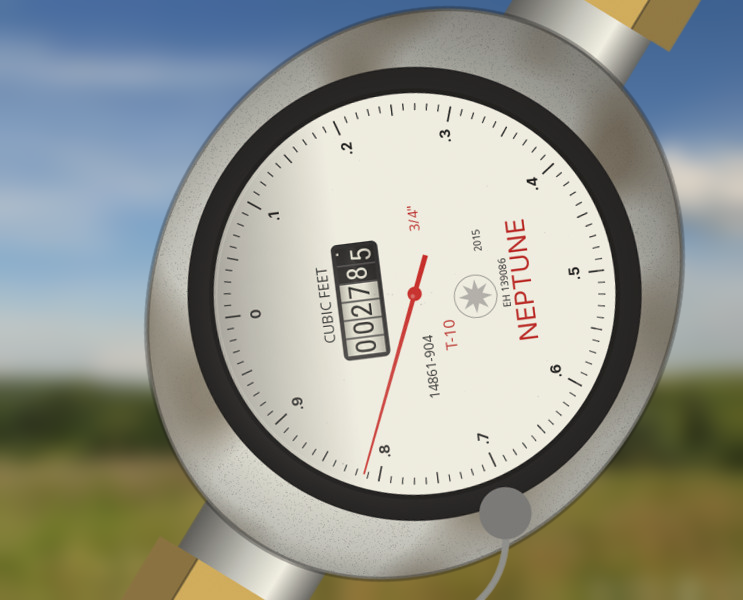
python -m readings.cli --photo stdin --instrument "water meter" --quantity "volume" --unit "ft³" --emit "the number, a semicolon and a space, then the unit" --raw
2784.81; ft³
